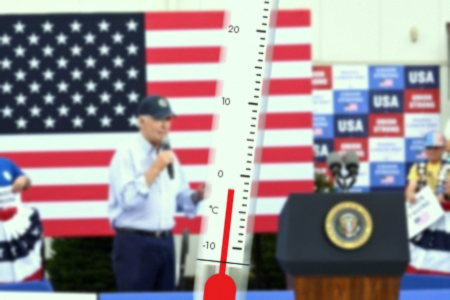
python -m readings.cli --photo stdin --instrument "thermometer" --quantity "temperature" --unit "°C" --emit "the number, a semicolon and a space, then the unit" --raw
-2; °C
